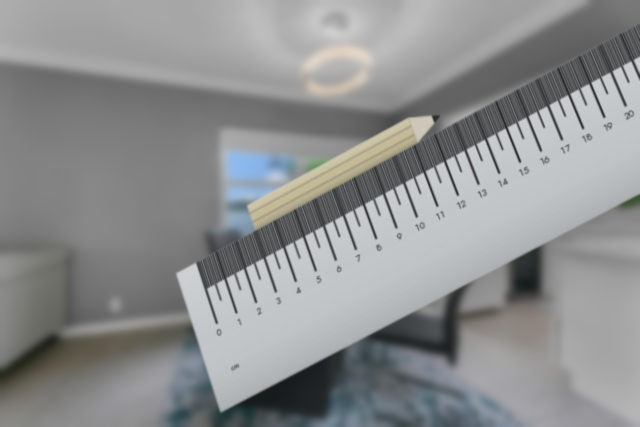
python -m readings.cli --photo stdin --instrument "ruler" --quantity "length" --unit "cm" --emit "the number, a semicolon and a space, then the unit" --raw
9.5; cm
